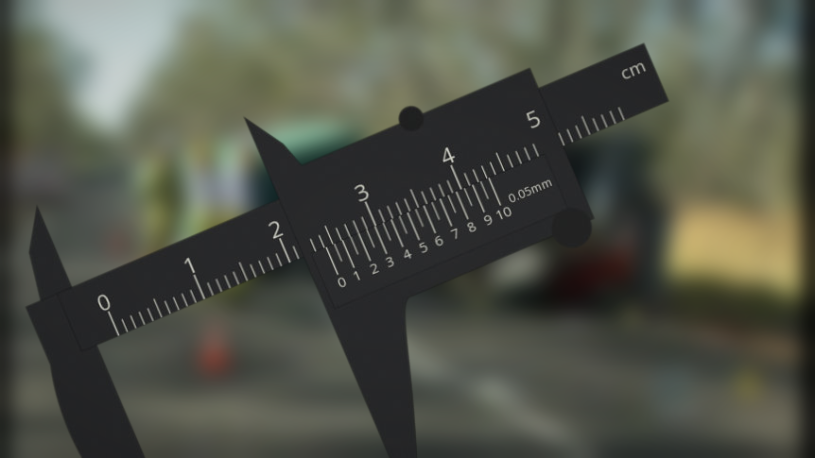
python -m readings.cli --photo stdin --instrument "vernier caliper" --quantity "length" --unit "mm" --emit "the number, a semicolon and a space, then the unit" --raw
24.2; mm
